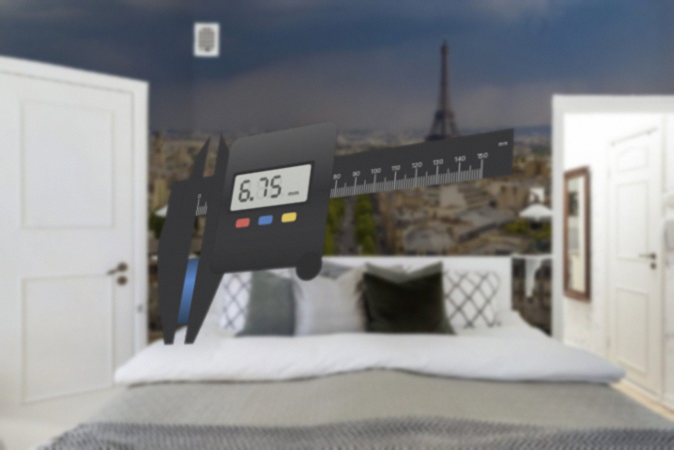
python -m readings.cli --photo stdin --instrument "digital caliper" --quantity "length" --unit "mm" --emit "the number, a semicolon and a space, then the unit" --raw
6.75; mm
